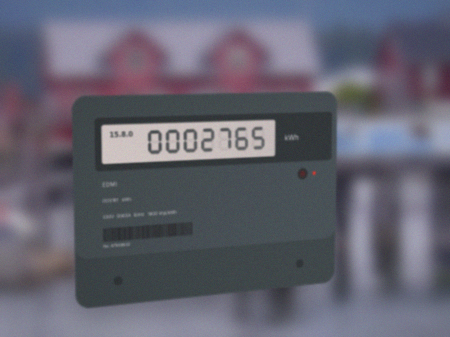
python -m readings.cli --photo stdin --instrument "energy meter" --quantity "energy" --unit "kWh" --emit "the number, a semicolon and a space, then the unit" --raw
2765; kWh
